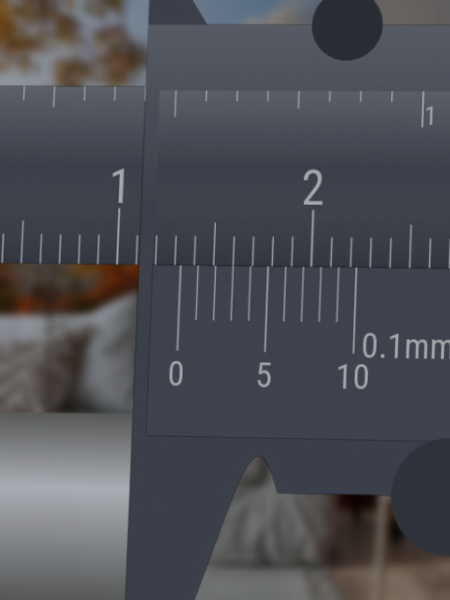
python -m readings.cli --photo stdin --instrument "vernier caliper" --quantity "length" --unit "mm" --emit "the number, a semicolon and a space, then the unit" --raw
13.3; mm
